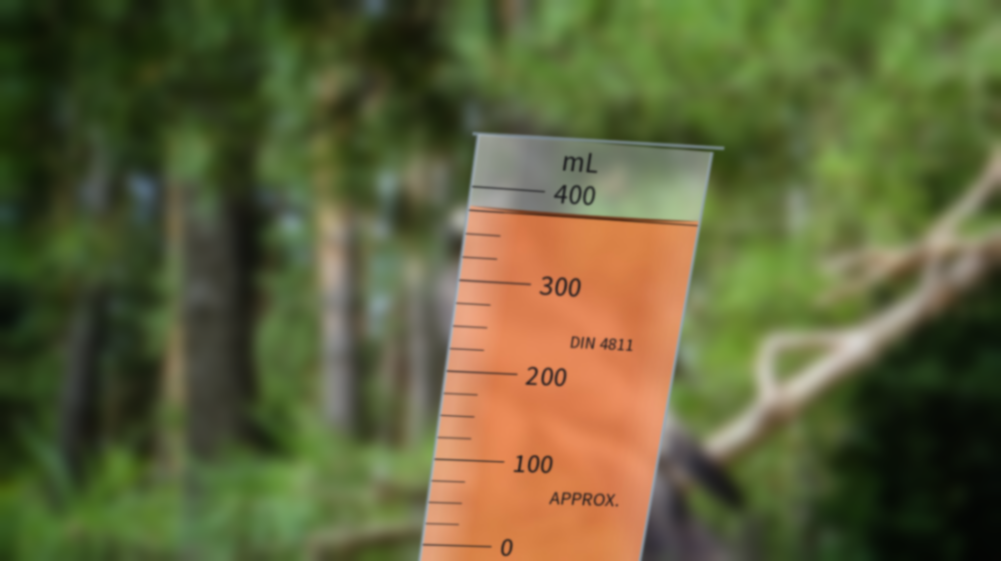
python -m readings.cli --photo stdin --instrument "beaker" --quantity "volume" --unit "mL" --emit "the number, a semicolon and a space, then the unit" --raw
375; mL
